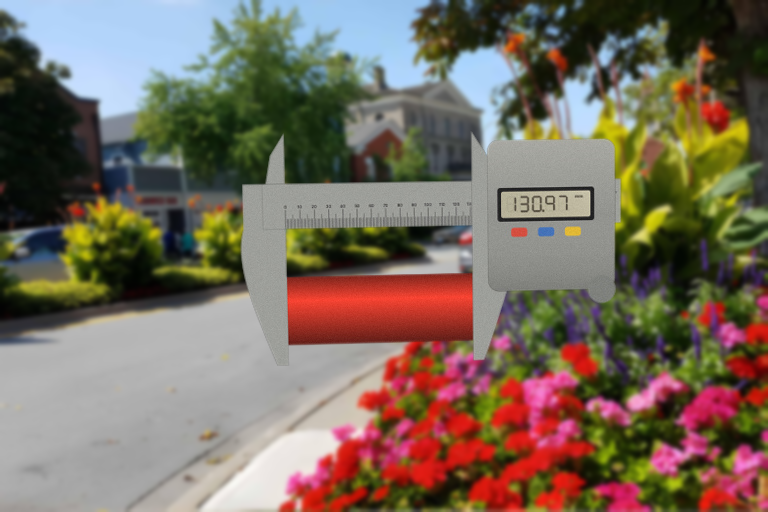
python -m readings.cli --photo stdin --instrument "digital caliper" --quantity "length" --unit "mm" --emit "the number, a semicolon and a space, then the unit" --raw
130.97; mm
